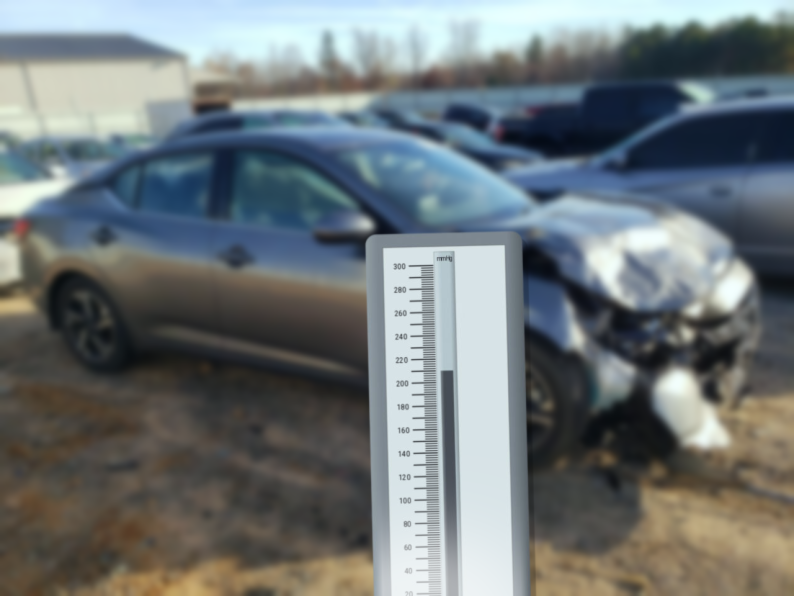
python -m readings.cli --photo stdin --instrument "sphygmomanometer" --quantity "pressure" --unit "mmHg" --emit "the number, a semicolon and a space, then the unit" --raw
210; mmHg
